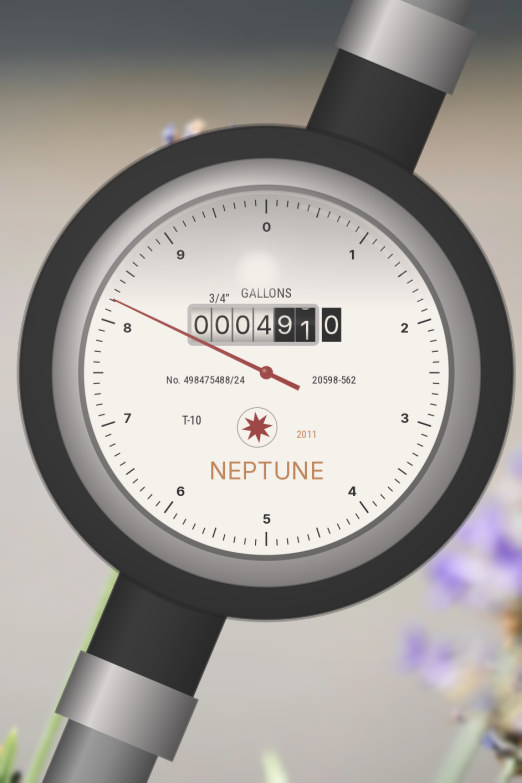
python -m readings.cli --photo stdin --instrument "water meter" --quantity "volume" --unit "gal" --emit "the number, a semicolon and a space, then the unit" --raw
4908.2; gal
